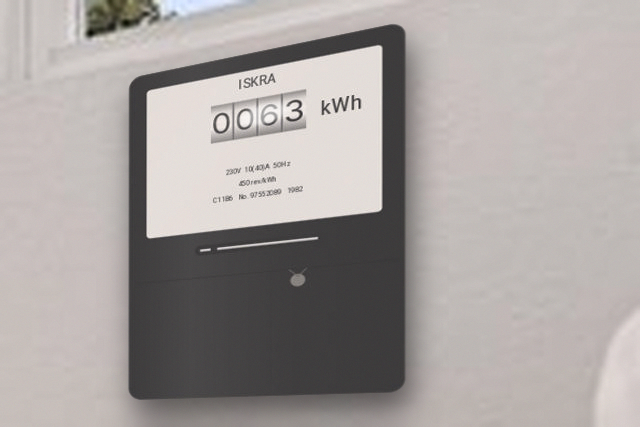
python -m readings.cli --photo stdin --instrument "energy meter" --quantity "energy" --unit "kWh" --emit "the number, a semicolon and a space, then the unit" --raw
63; kWh
